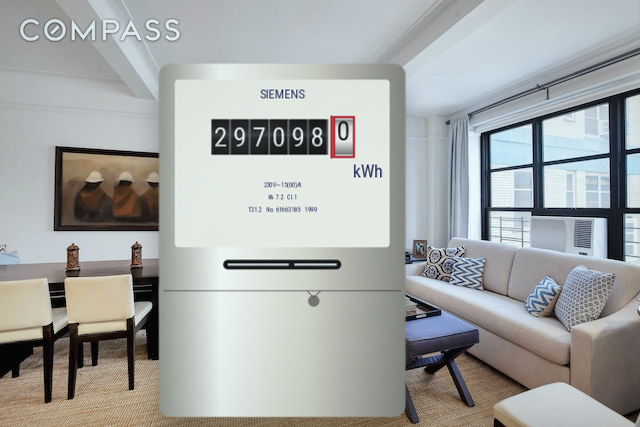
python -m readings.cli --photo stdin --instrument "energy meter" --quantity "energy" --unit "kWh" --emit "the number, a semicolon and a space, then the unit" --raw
297098.0; kWh
